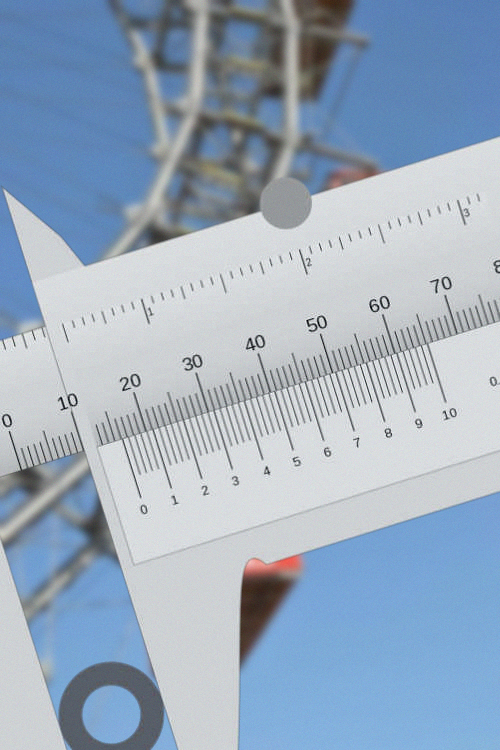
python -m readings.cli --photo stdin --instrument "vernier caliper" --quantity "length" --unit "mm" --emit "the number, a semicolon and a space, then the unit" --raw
16.2; mm
